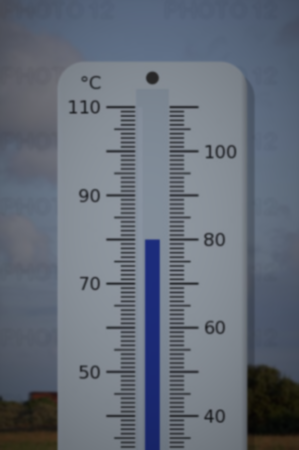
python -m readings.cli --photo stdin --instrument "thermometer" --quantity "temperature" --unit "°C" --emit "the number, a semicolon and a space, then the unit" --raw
80; °C
